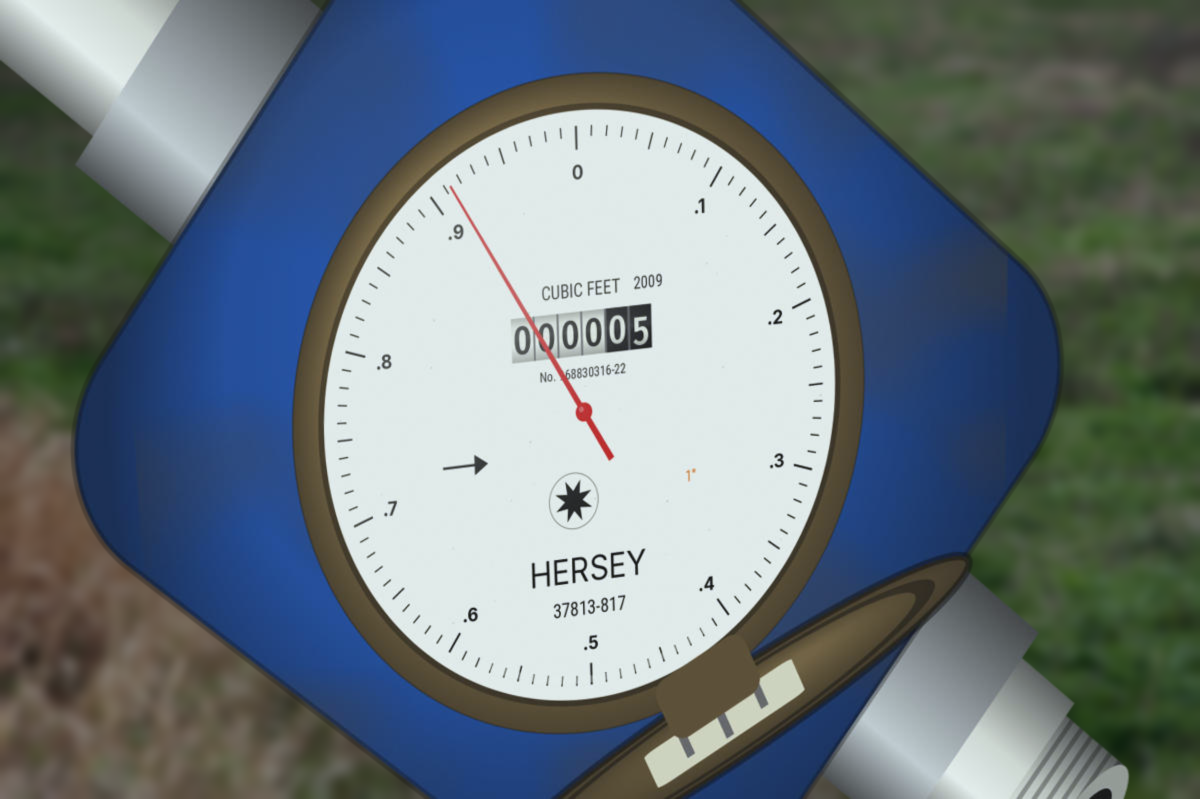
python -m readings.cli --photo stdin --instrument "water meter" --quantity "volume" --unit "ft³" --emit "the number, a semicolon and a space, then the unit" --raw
4.91; ft³
